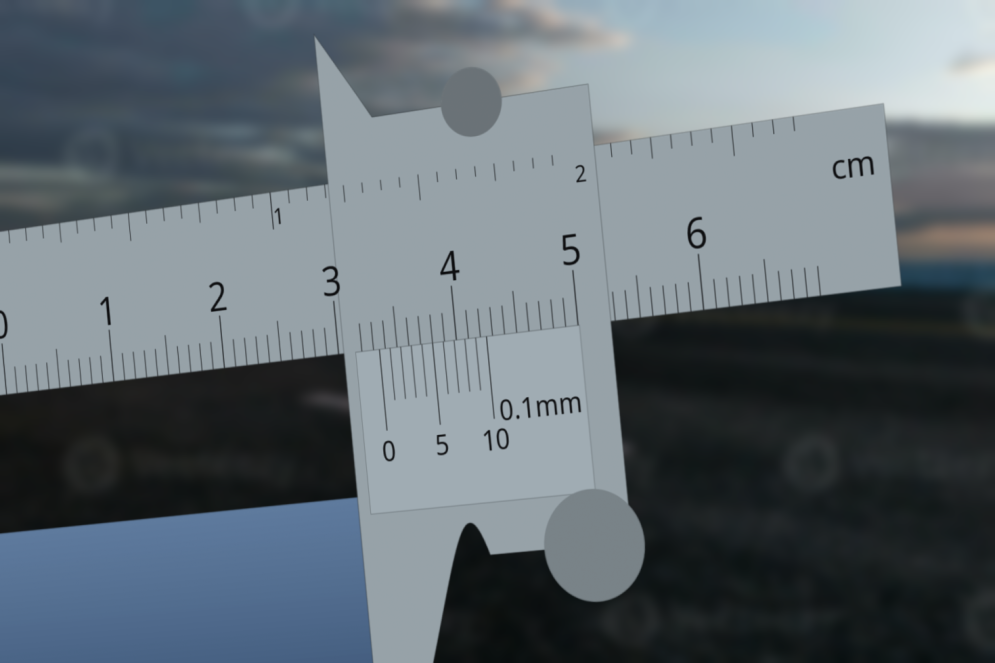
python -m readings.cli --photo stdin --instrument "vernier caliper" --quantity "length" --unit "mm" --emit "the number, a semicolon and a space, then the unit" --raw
33.5; mm
